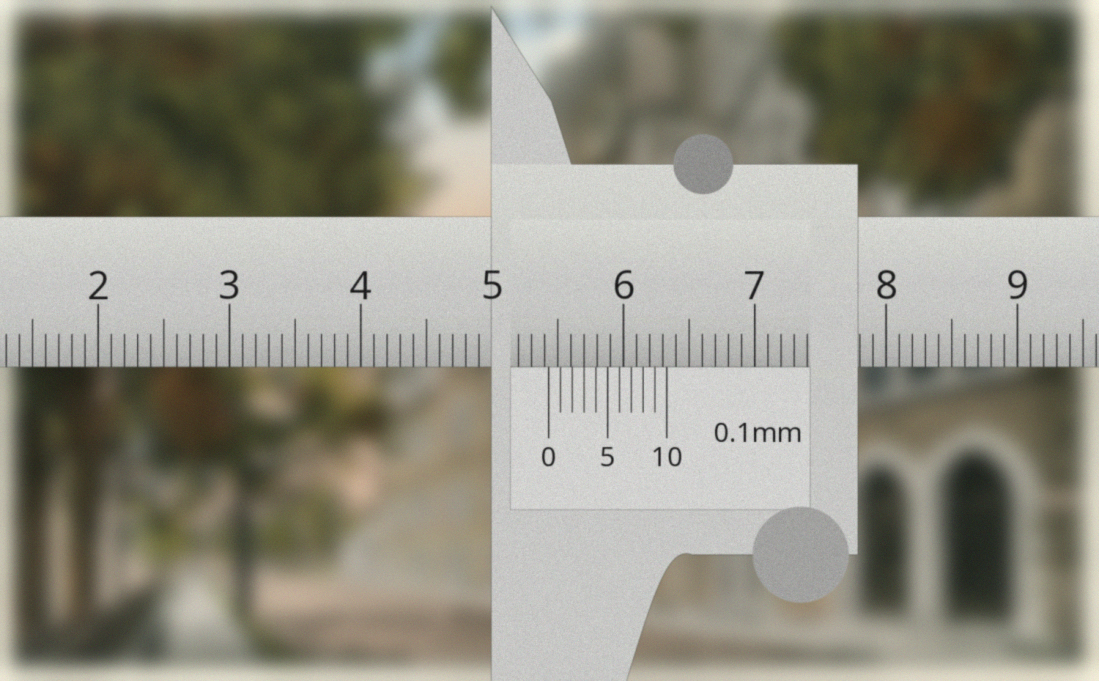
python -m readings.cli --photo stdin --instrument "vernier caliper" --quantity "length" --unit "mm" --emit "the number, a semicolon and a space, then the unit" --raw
54.3; mm
